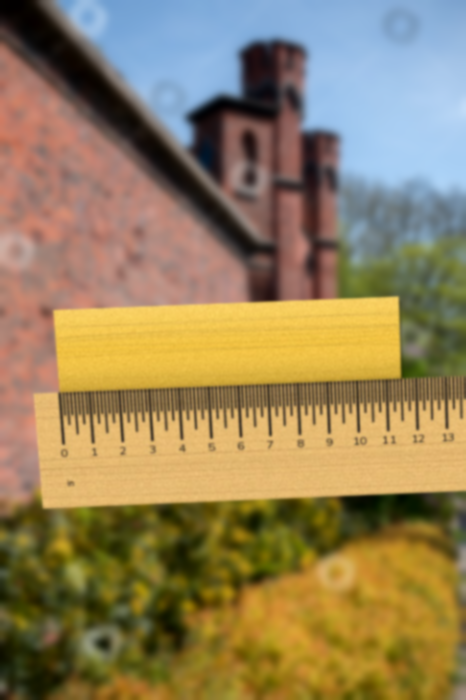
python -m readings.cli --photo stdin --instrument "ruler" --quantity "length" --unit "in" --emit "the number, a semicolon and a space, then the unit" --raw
11.5; in
